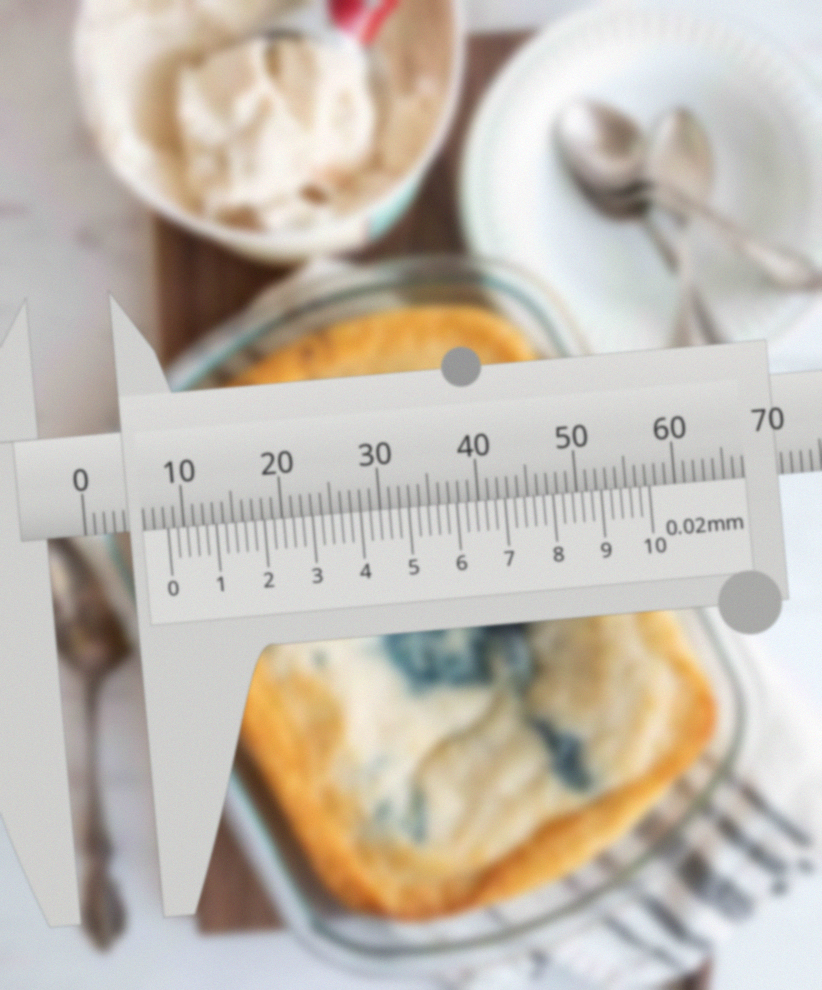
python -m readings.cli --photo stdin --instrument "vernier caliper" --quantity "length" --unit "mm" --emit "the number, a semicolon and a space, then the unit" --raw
8.4; mm
